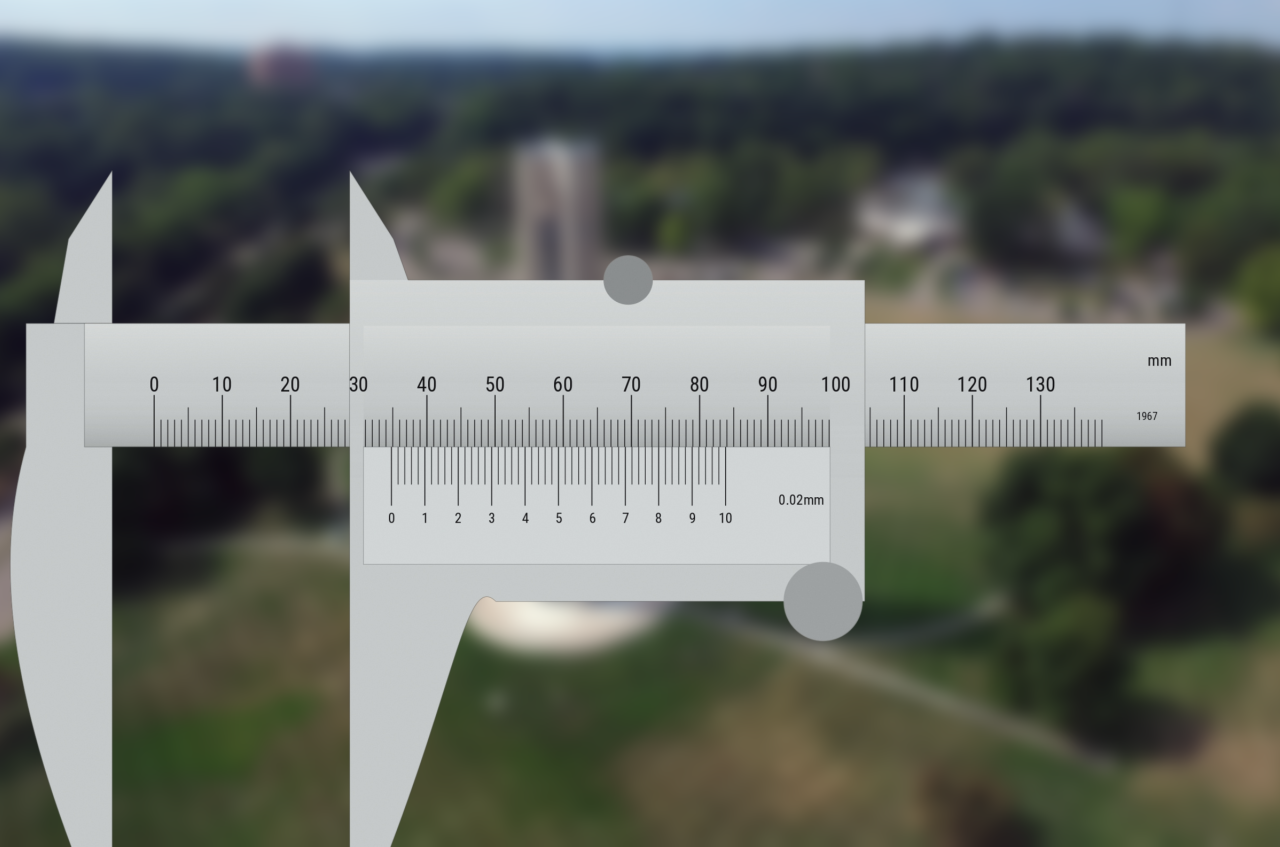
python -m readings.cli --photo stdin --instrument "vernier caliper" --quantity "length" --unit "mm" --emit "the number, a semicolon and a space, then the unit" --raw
34.8; mm
